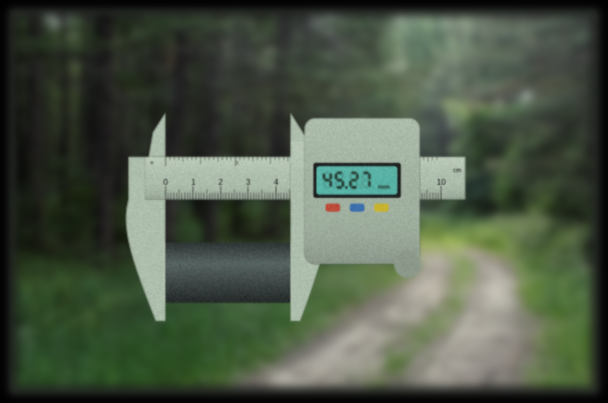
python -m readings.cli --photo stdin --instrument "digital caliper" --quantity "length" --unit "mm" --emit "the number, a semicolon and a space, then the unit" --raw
45.27; mm
